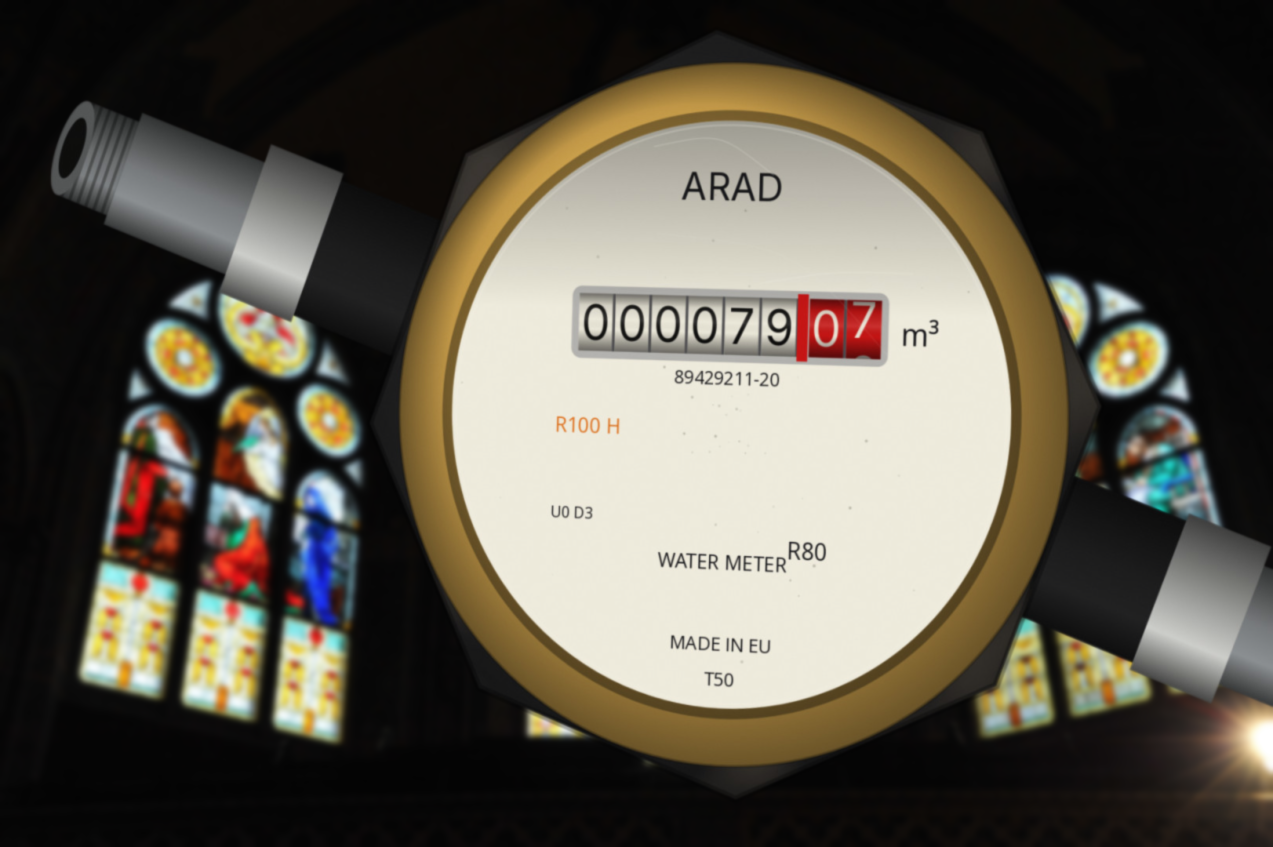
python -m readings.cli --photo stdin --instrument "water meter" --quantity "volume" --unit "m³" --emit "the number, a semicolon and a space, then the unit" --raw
79.07; m³
